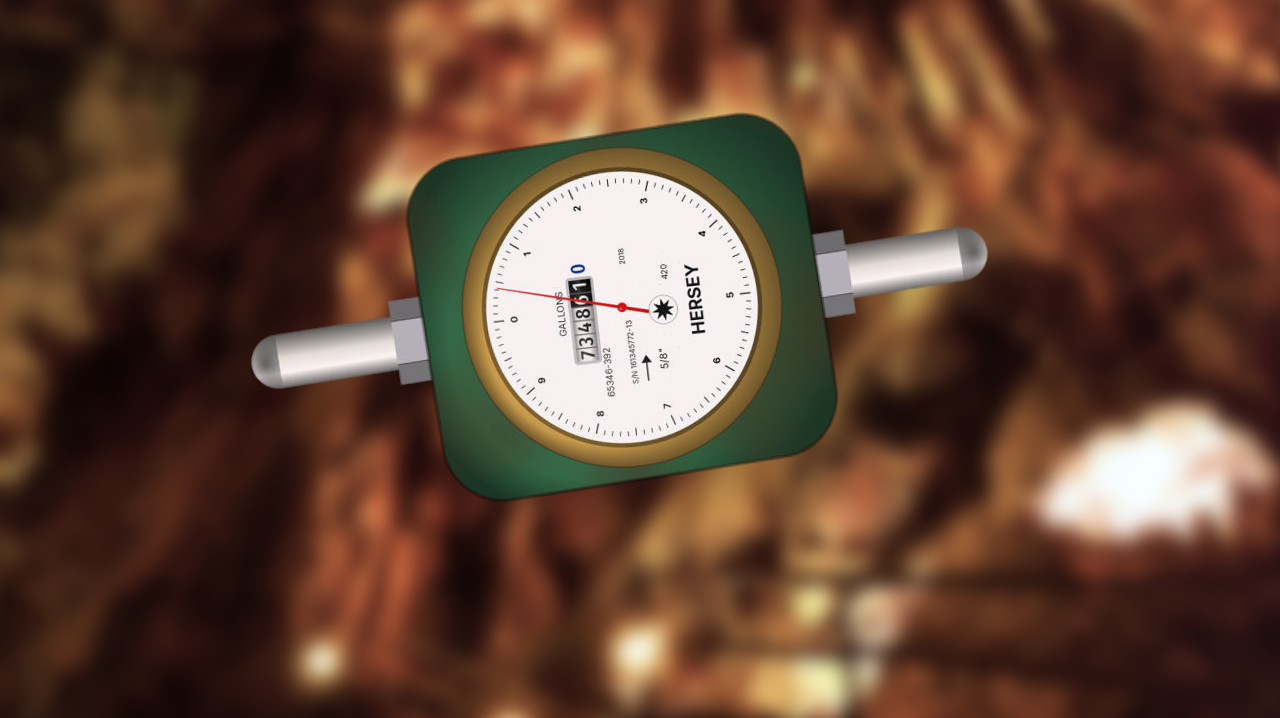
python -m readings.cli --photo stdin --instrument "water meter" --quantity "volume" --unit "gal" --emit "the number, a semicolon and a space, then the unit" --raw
7348610.4; gal
